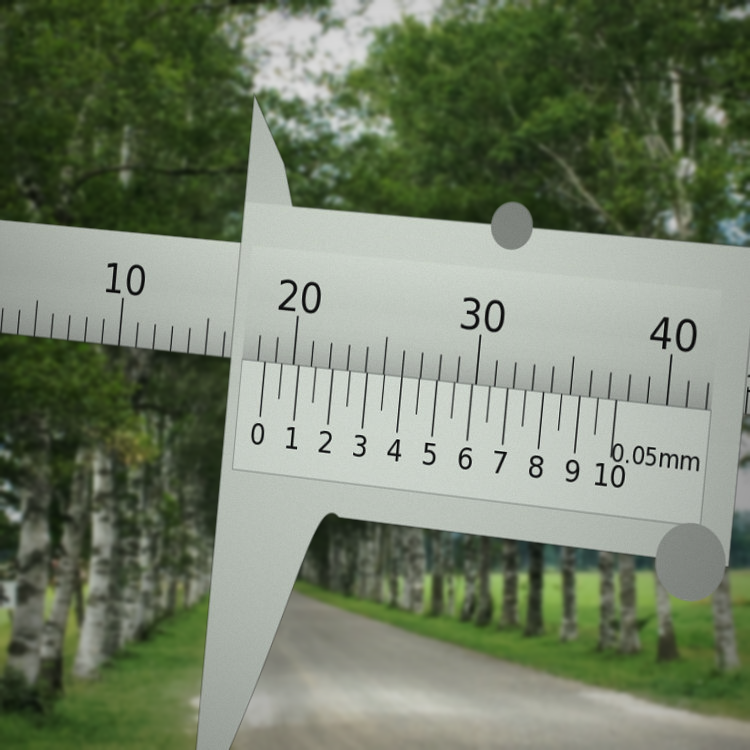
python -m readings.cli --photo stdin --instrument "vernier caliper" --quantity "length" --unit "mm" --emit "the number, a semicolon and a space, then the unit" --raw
18.4; mm
